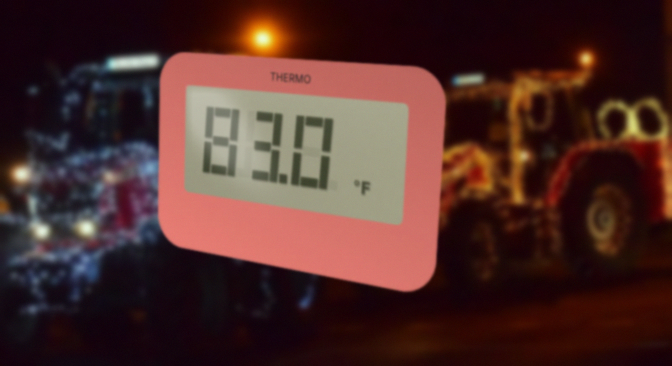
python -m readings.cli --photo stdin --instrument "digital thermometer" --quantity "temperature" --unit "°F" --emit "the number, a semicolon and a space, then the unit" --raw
83.0; °F
